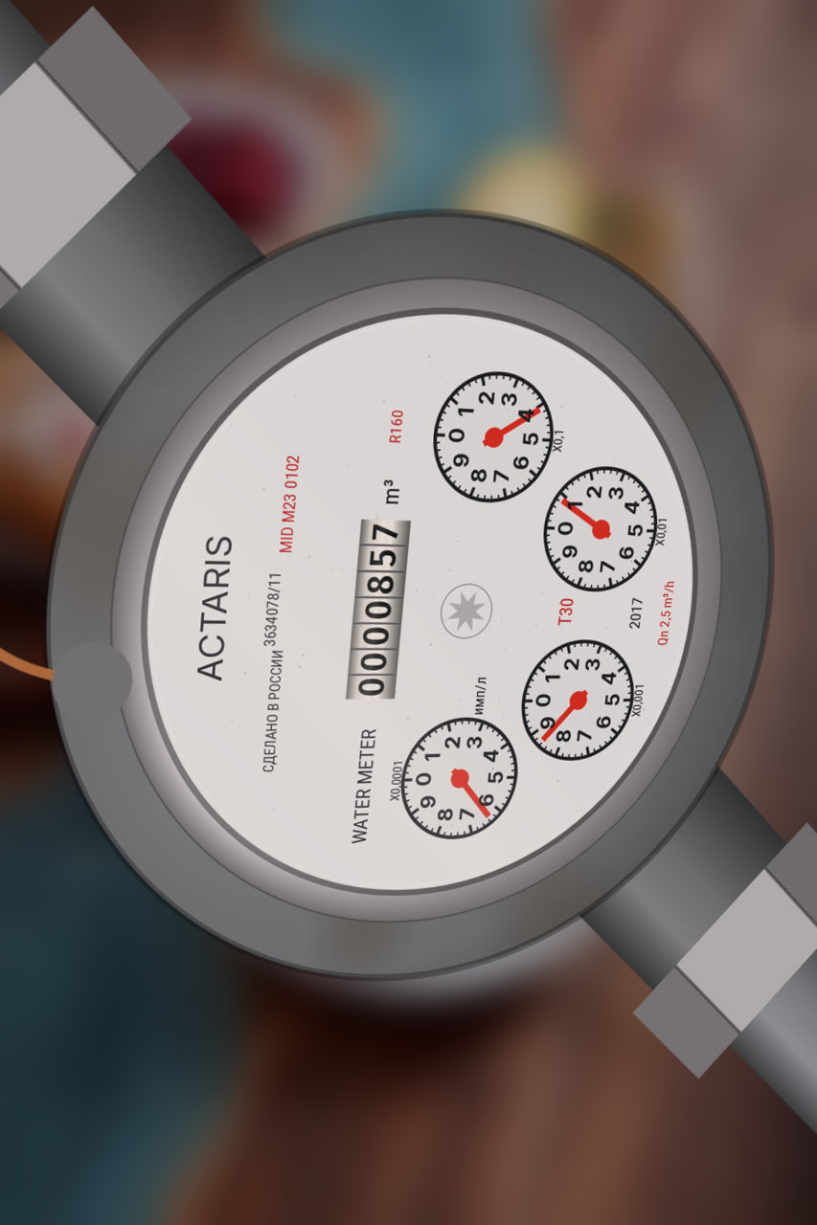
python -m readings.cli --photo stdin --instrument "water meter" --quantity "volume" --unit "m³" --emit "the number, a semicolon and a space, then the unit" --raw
857.4086; m³
